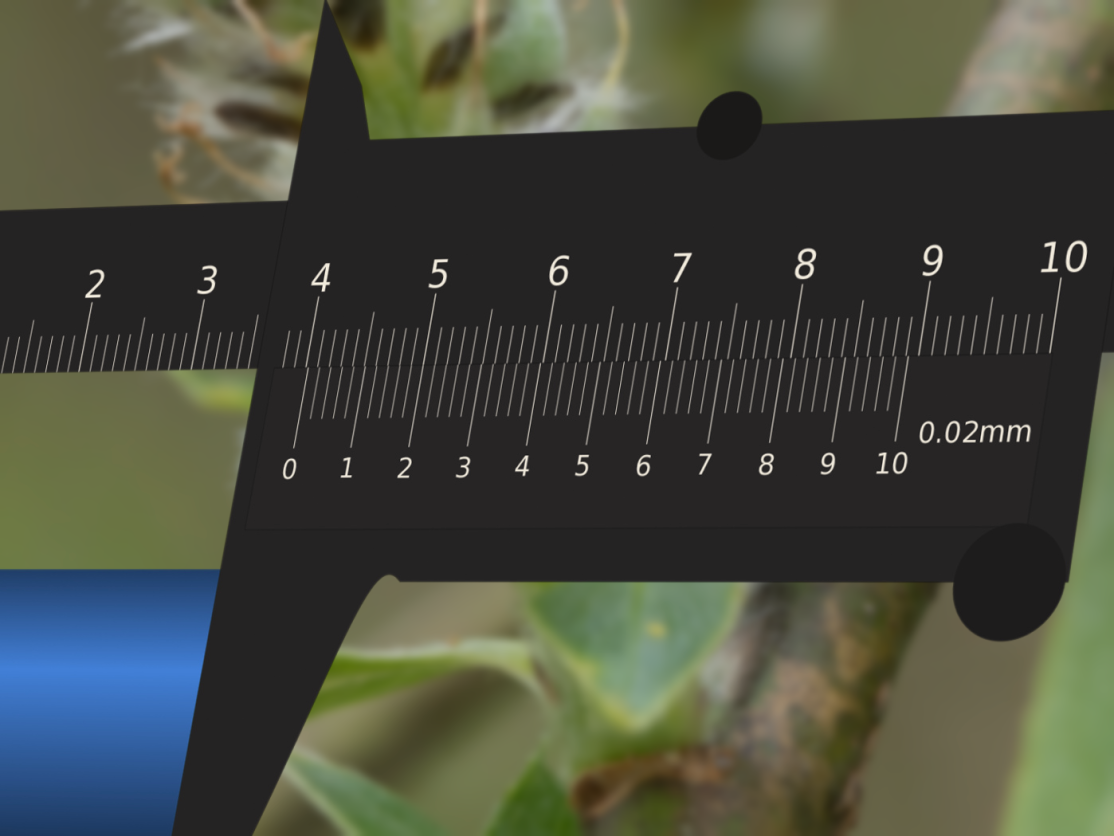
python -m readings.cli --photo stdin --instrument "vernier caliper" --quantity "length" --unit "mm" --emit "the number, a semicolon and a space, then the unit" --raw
40.2; mm
